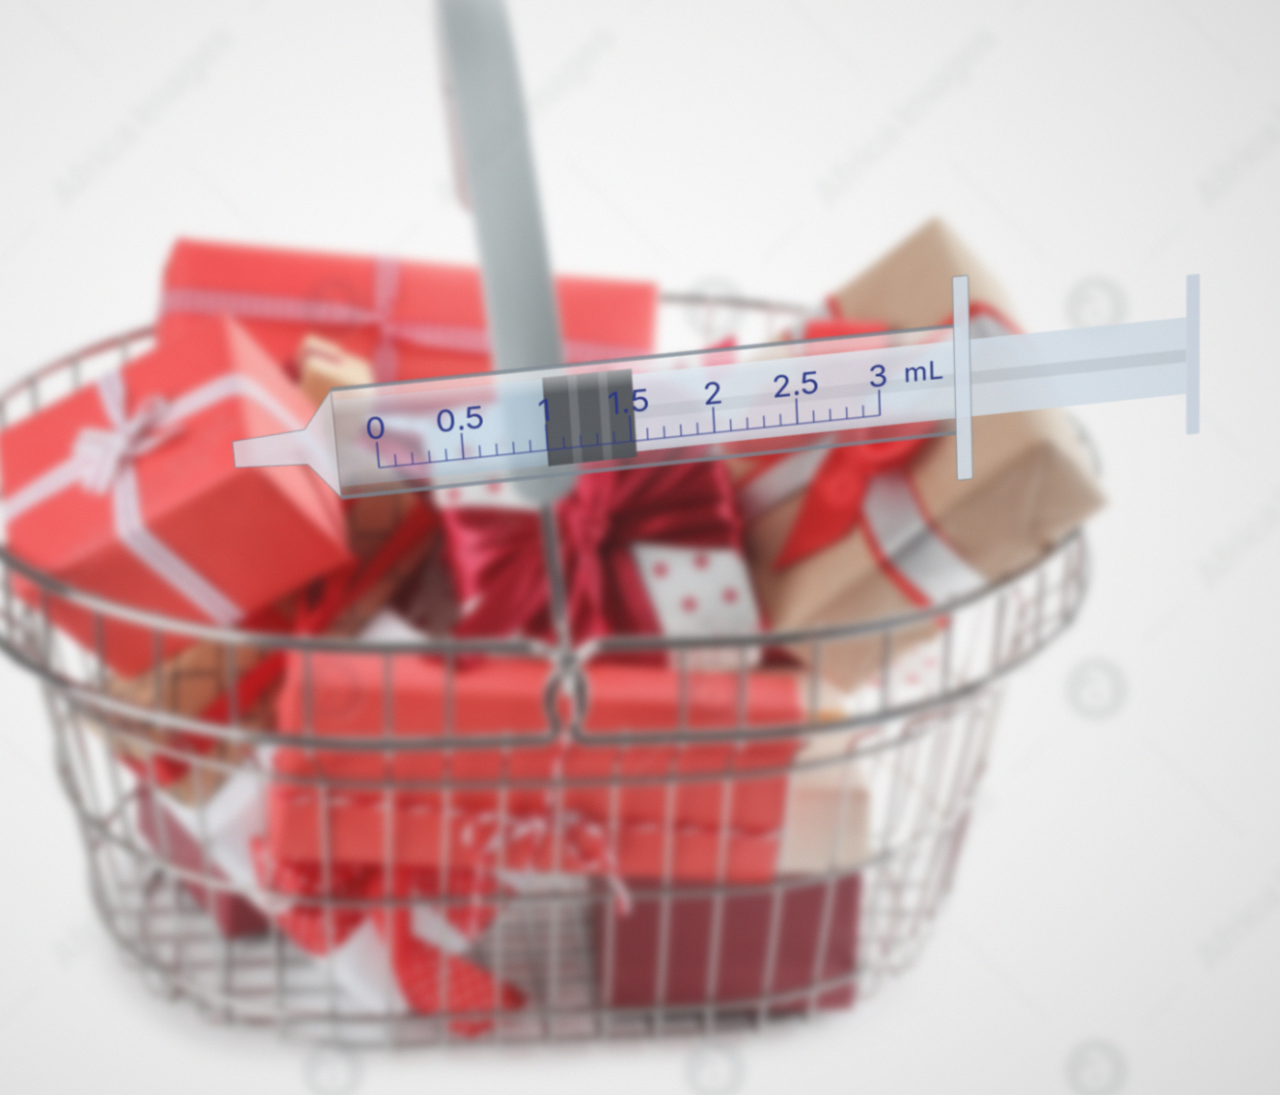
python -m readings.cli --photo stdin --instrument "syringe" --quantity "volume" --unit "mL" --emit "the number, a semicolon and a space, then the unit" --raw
1; mL
